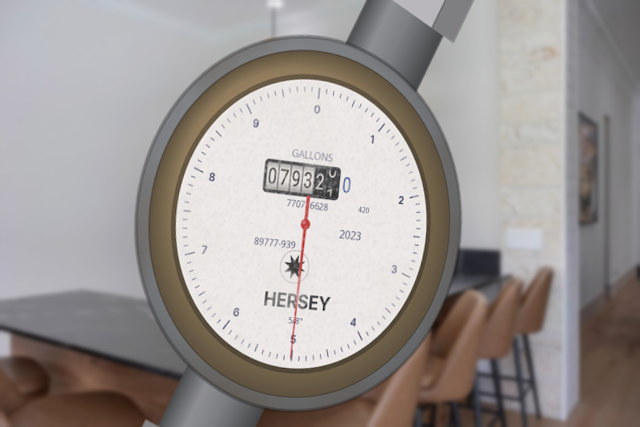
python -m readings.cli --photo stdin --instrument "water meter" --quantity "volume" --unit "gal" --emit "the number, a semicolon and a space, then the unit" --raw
793205.0; gal
